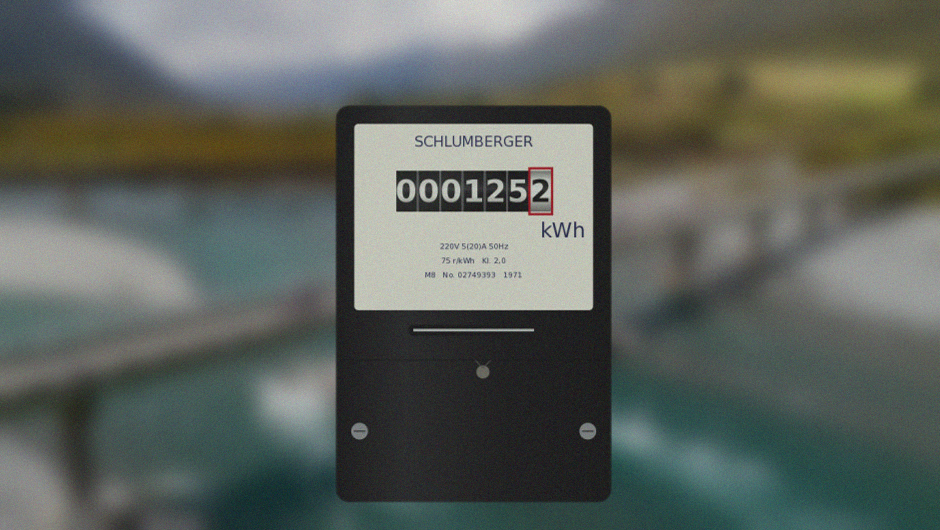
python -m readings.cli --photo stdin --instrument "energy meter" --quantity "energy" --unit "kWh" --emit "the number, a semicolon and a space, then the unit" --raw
125.2; kWh
